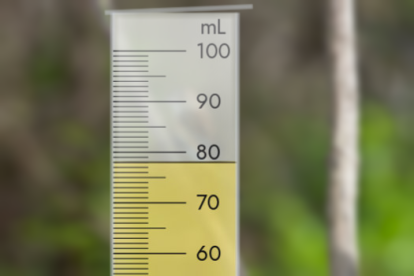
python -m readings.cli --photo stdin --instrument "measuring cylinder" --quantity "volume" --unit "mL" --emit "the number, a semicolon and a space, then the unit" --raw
78; mL
